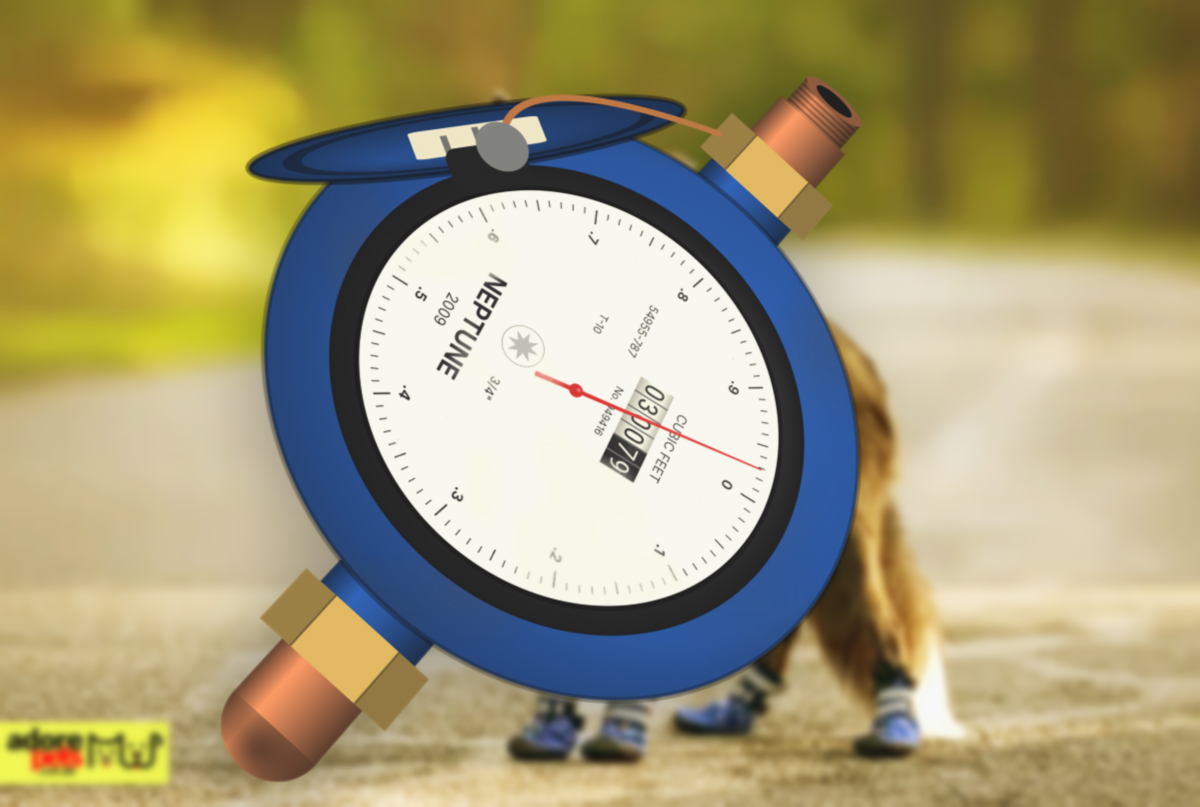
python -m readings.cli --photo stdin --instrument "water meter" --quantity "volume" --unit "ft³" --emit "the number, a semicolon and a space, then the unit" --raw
30078.97; ft³
